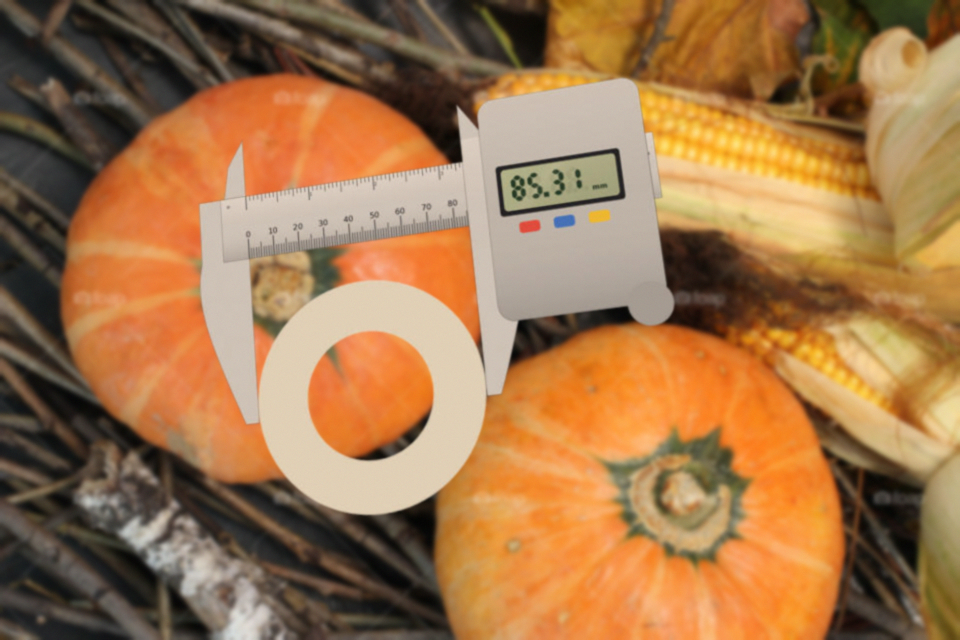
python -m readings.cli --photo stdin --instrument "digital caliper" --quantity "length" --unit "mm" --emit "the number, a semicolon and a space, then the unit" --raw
85.31; mm
